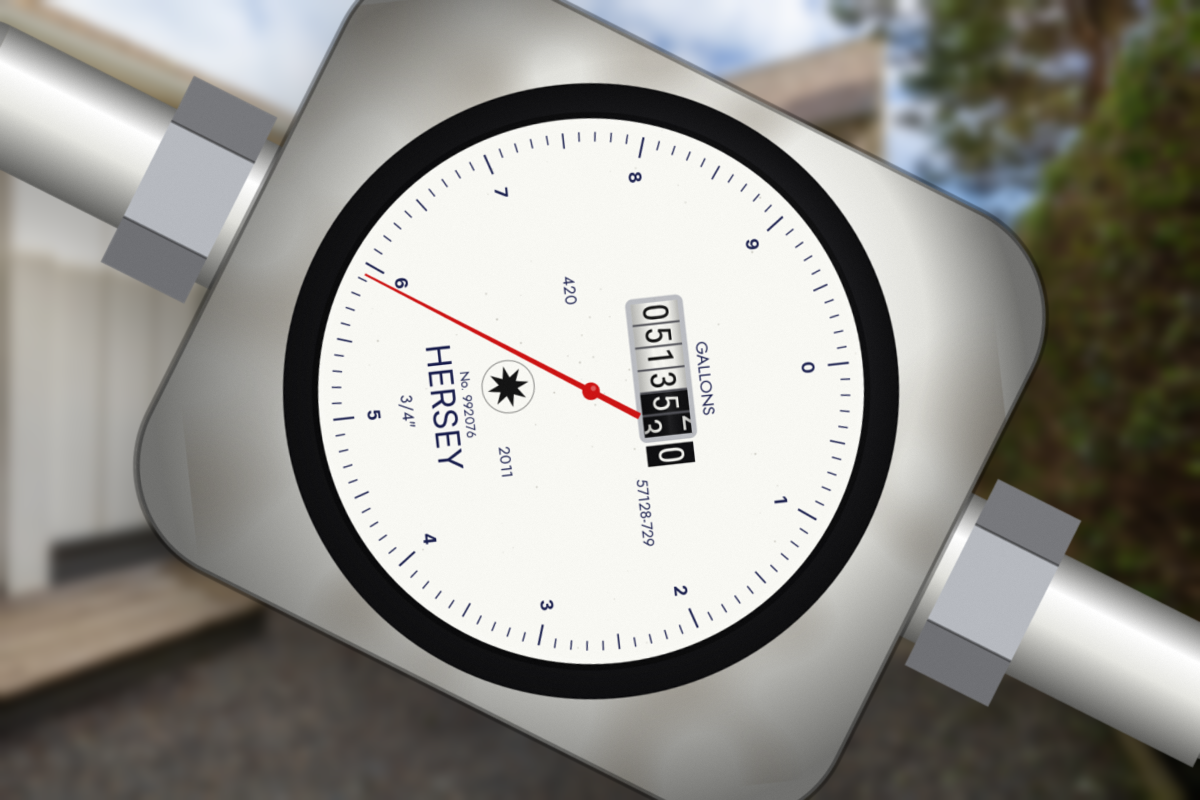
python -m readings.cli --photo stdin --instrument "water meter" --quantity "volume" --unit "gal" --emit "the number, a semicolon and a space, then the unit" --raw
513525.9; gal
